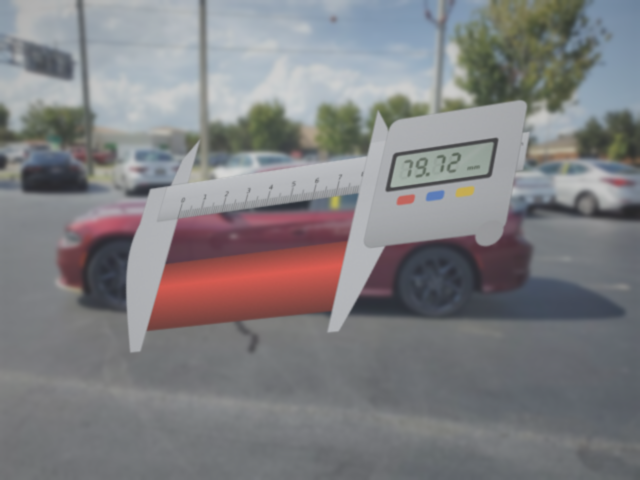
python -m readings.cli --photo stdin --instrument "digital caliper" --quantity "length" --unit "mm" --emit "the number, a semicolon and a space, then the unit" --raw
79.72; mm
